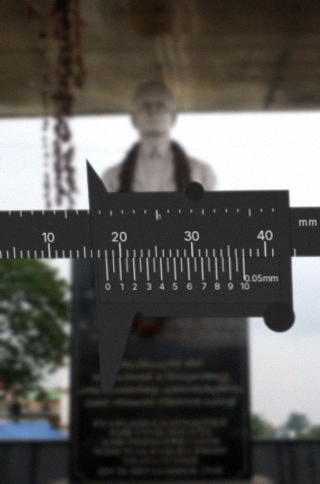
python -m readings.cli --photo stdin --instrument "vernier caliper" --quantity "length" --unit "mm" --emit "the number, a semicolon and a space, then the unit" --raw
18.0; mm
